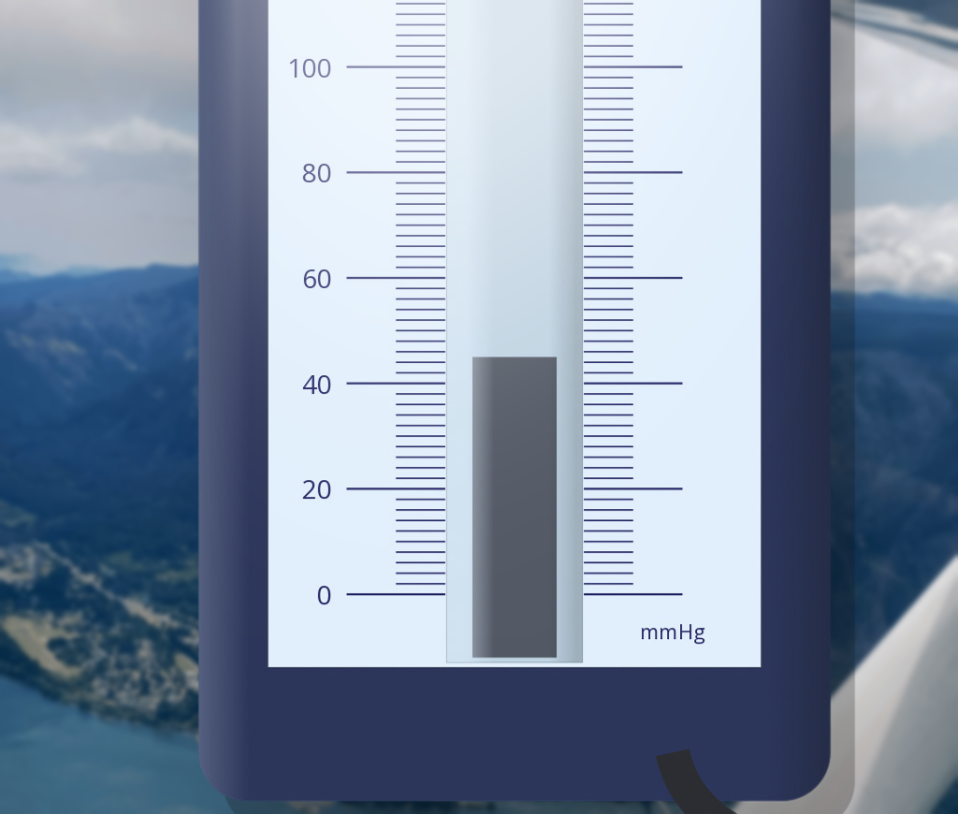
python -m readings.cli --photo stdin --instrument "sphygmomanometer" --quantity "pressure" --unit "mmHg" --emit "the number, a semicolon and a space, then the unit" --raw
45; mmHg
